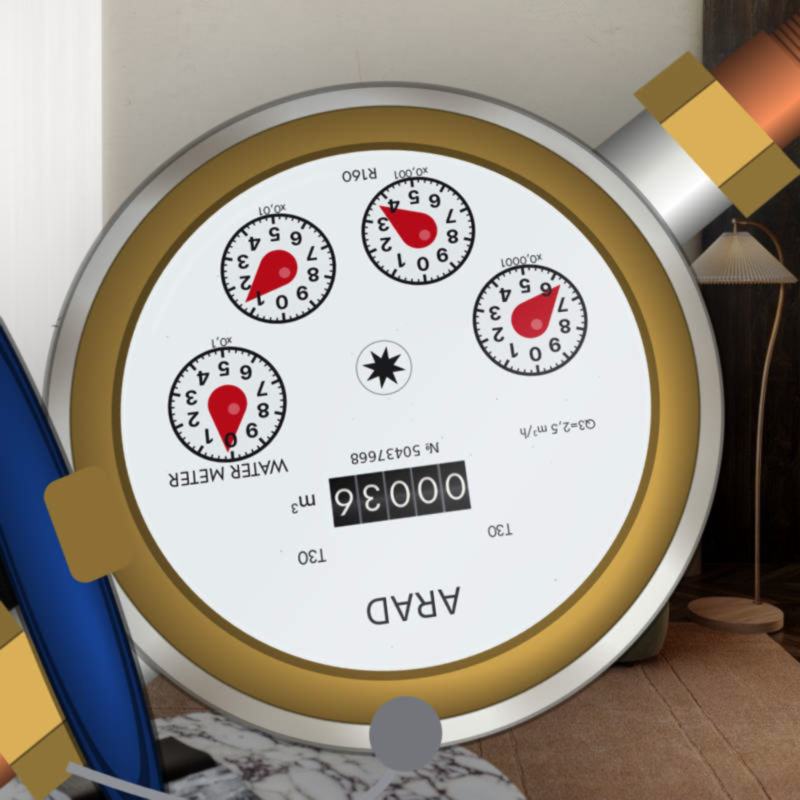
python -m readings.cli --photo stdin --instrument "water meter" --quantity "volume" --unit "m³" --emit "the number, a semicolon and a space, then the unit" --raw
36.0136; m³
